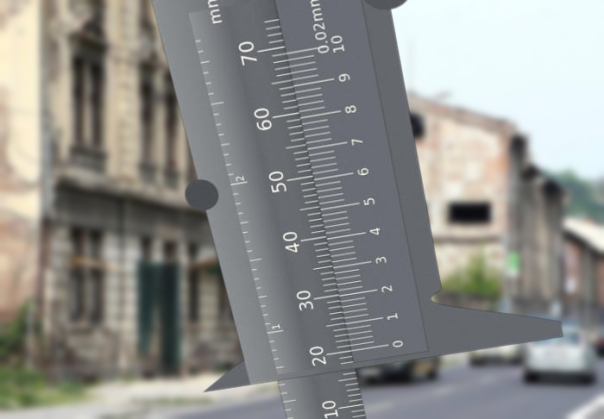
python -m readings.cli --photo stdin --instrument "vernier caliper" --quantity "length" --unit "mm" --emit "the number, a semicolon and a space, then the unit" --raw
20.0; mm
